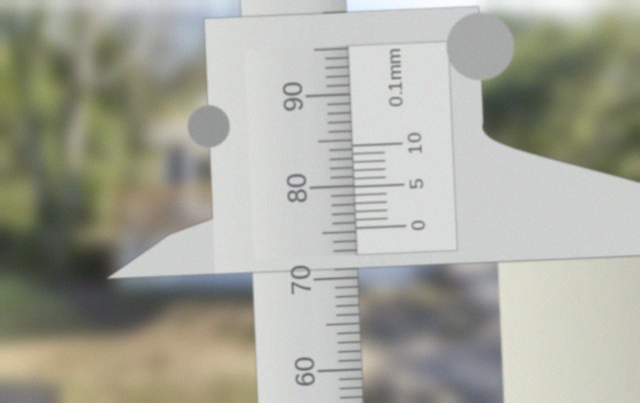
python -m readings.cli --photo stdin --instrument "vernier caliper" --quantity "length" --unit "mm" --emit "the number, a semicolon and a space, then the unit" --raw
75.4; mm
